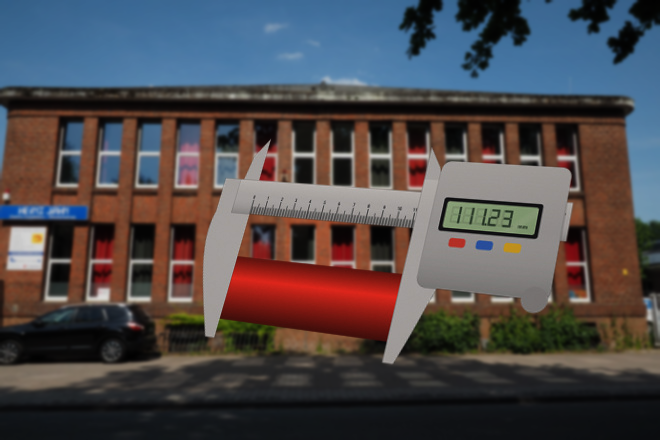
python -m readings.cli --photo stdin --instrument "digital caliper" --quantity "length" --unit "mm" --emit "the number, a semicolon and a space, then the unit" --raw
111.23; mm
